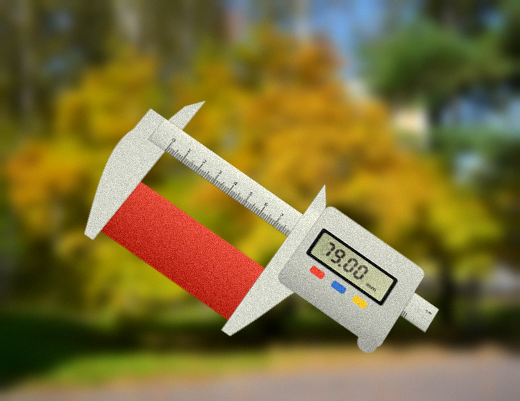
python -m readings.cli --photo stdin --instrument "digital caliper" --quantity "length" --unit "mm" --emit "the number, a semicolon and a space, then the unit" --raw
79.00; mm
